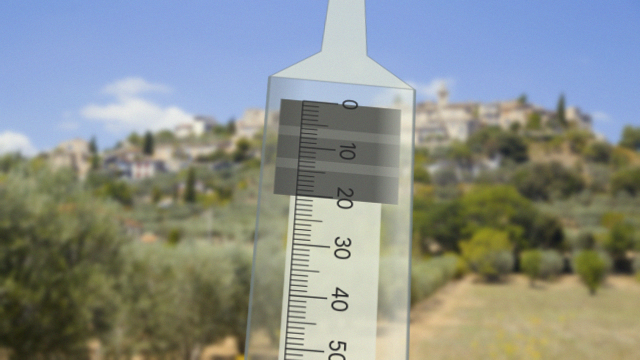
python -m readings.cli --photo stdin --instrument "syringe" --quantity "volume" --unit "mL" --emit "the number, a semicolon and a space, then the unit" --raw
0; mL
